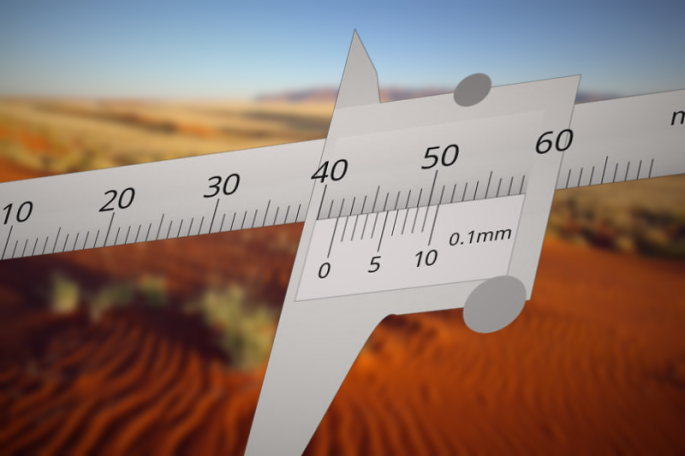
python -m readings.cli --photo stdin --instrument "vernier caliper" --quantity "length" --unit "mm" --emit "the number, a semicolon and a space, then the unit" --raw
41.9; mm
